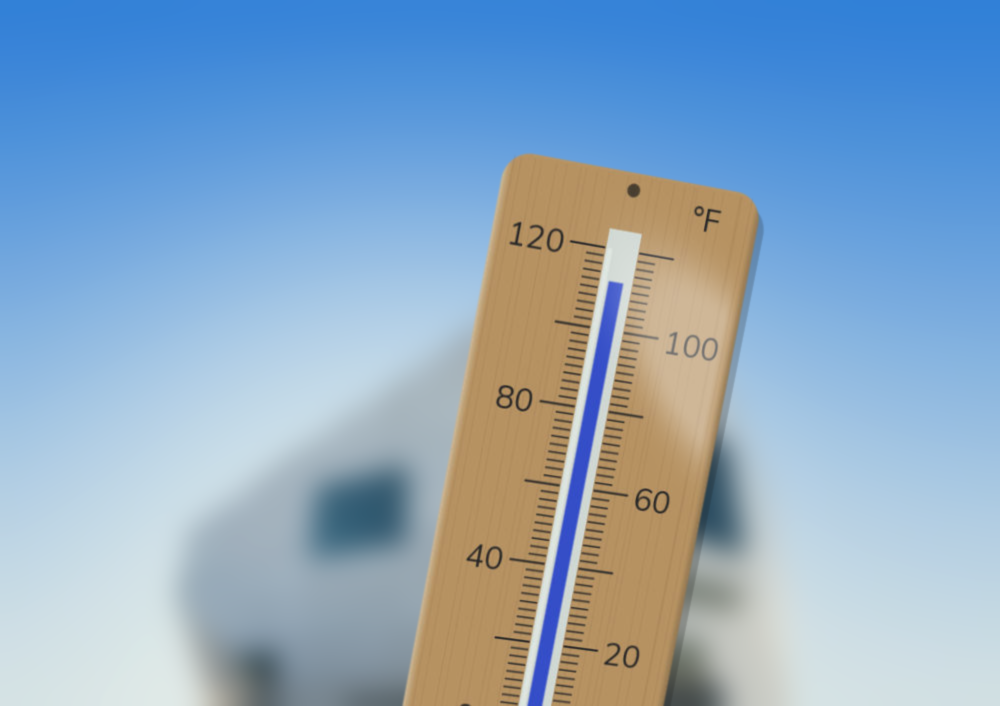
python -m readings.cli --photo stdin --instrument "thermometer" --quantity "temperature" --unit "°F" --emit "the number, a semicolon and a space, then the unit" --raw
112; °F
